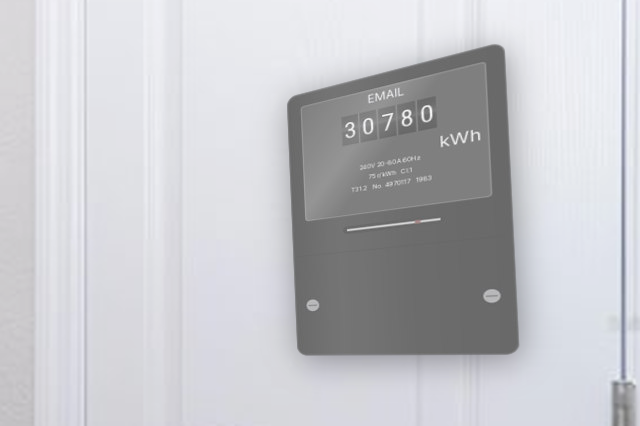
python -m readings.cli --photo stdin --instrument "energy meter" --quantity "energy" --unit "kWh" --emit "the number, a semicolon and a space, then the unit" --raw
30780; kWh
